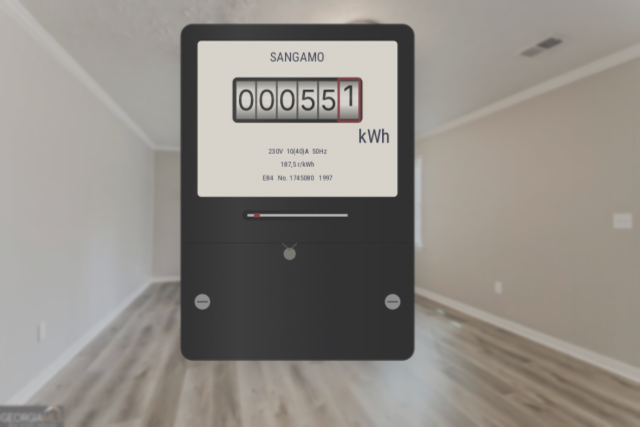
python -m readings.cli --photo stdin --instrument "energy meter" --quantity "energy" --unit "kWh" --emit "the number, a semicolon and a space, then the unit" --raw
55.1; kWh
